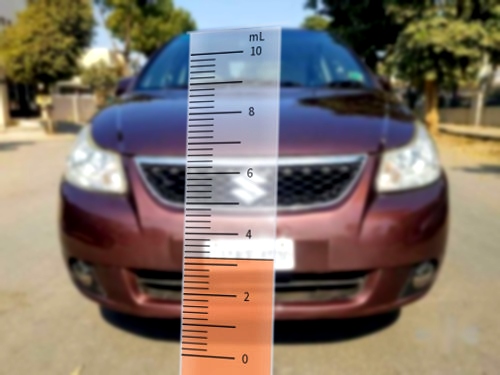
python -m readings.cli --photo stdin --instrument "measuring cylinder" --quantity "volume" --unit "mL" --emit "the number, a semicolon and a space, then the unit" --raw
3.2; mL
